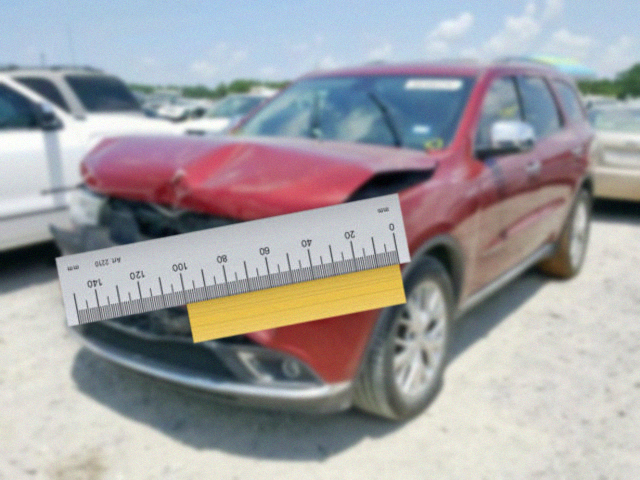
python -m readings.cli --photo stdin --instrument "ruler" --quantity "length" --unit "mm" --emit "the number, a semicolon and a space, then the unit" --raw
100; mm
